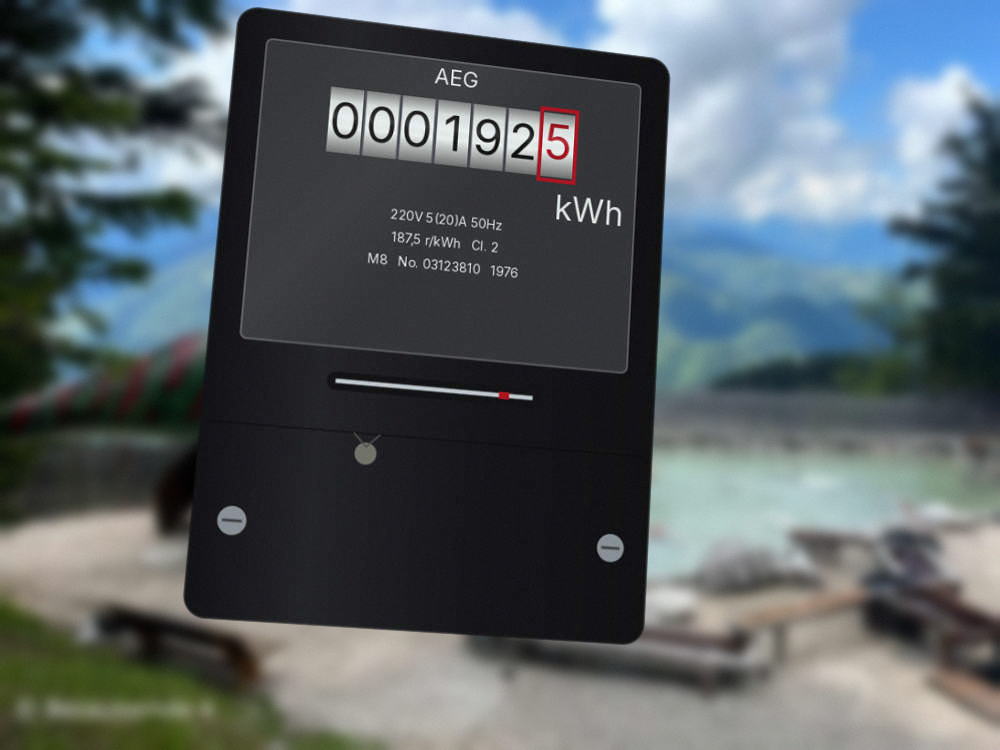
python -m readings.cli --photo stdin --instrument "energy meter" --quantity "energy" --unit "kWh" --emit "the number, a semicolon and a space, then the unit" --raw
192.5; kWh
